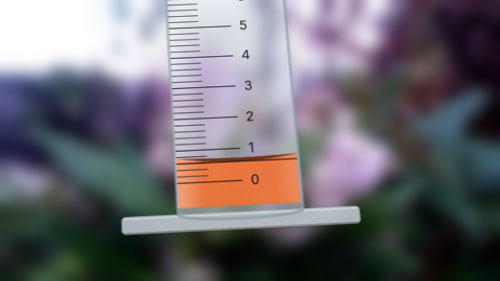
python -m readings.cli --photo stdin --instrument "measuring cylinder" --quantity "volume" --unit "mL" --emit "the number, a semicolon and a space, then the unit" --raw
0.6; mL
